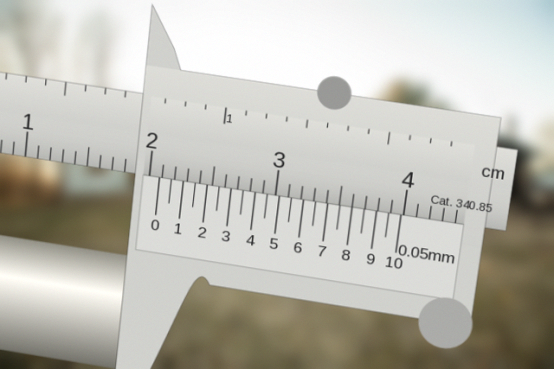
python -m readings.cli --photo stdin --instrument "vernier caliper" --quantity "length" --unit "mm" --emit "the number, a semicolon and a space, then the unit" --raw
20.8; mm
